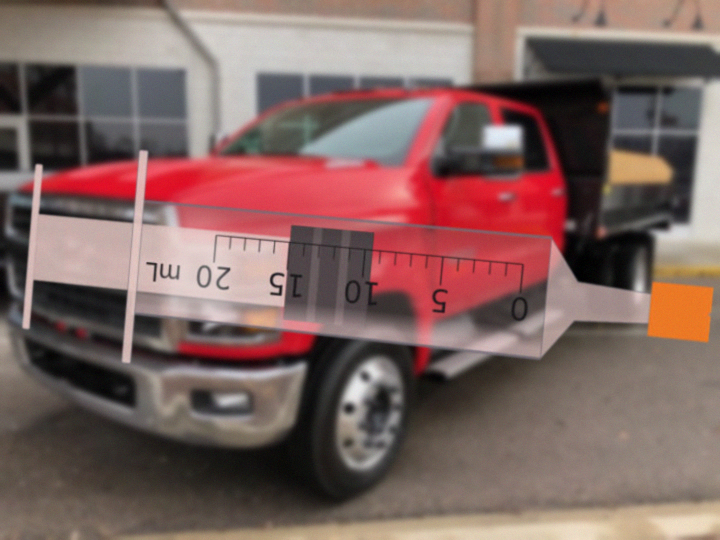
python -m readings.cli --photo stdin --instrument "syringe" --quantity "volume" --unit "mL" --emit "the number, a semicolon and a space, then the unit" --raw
9.5; mL
